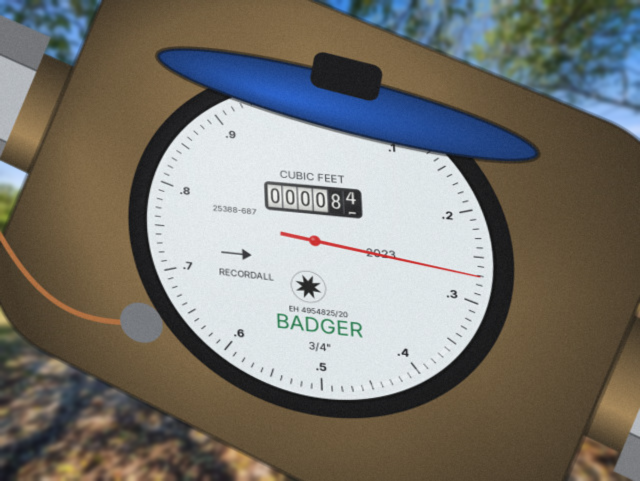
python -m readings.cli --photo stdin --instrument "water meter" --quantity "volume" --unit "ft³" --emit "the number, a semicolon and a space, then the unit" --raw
84.27; ft³
